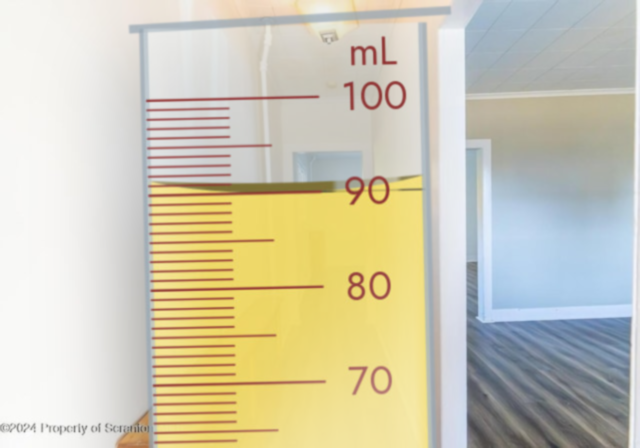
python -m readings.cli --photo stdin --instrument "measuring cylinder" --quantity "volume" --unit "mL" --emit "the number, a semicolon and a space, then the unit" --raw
90; mL
